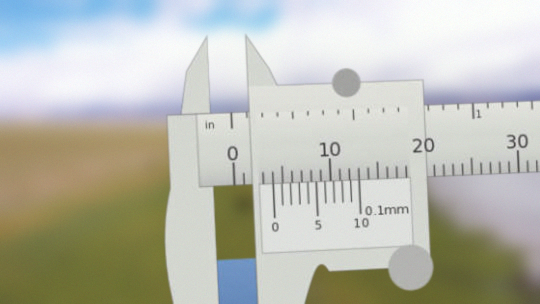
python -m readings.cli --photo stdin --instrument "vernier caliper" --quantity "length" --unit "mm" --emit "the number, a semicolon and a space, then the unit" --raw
4.0; mm
